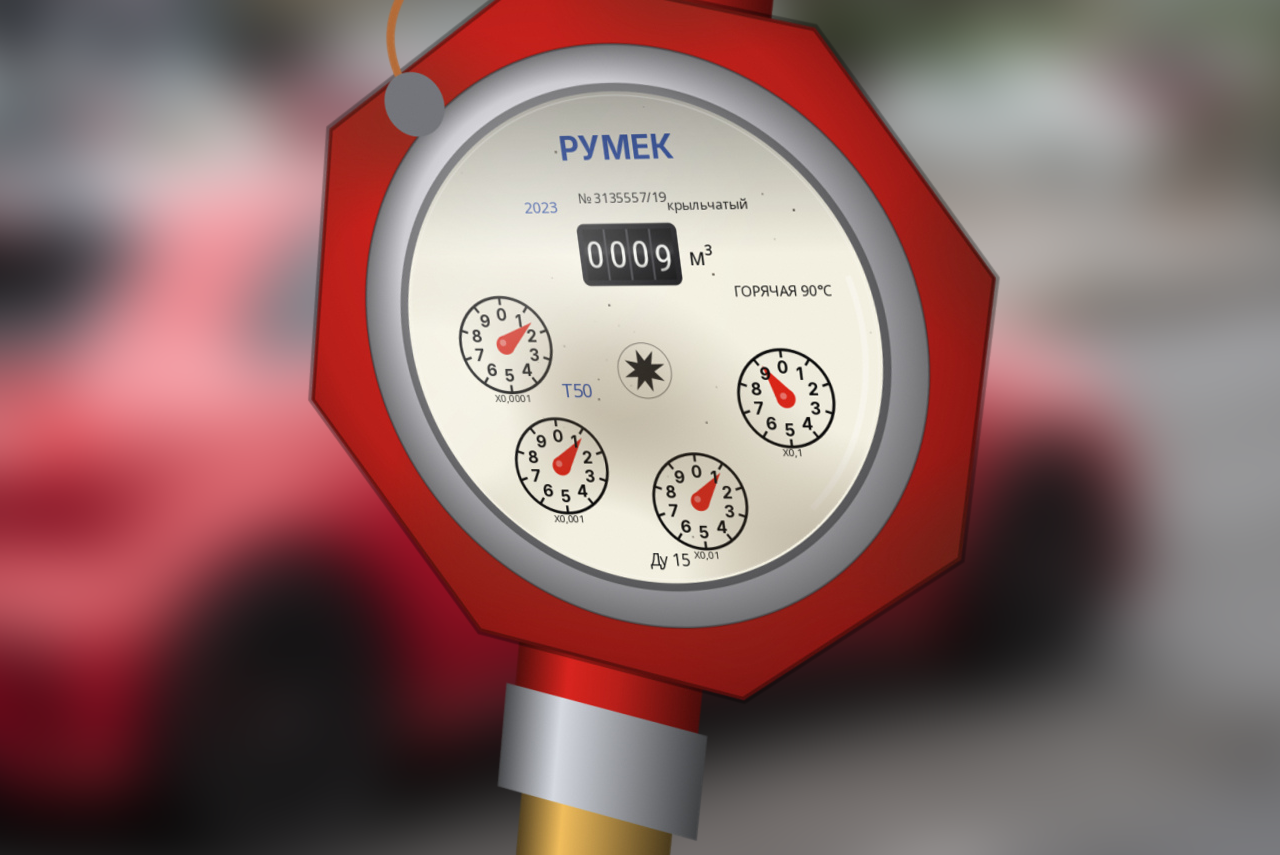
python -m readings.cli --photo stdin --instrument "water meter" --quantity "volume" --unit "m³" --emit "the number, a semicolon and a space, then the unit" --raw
8.9111; m³
